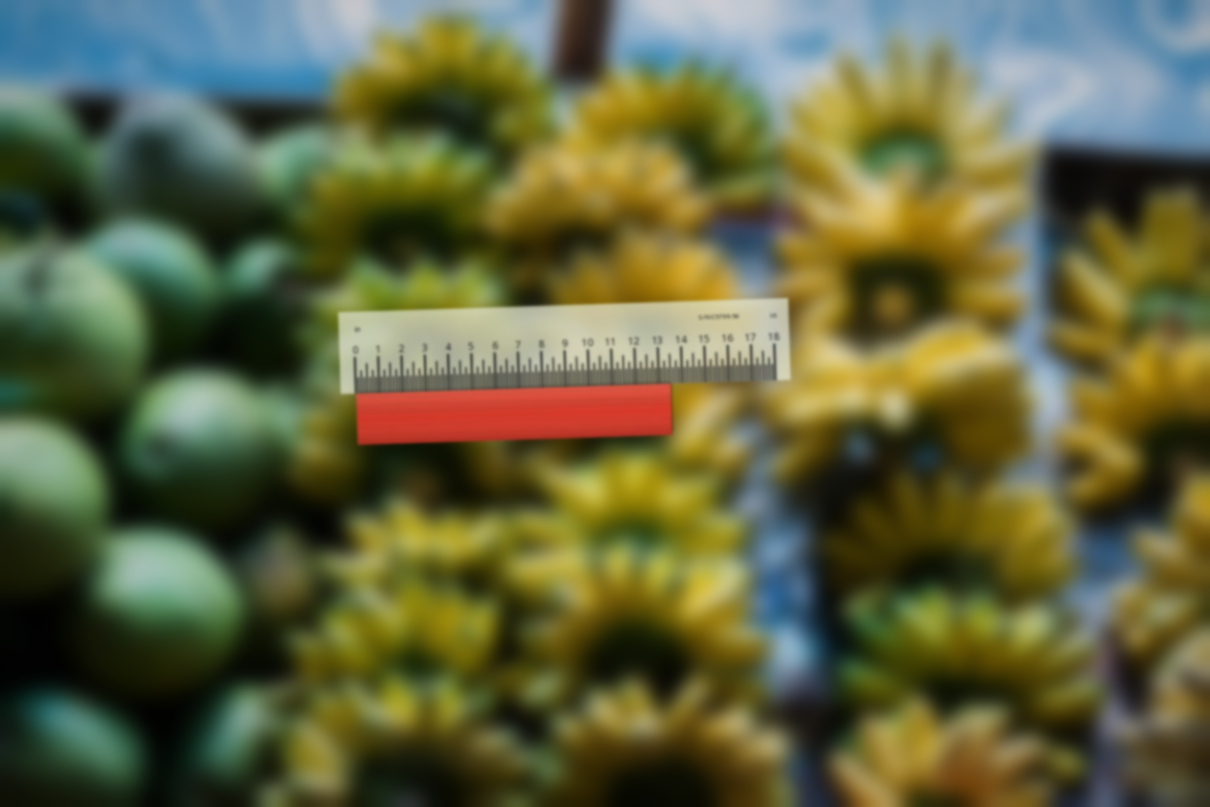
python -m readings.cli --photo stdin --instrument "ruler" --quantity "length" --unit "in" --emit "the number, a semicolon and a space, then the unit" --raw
13.5; in
